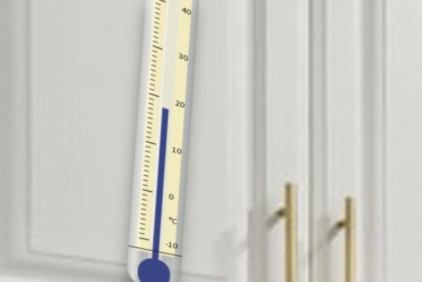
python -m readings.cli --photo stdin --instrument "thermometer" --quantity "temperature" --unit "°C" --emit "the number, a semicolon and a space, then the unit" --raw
18; °C
